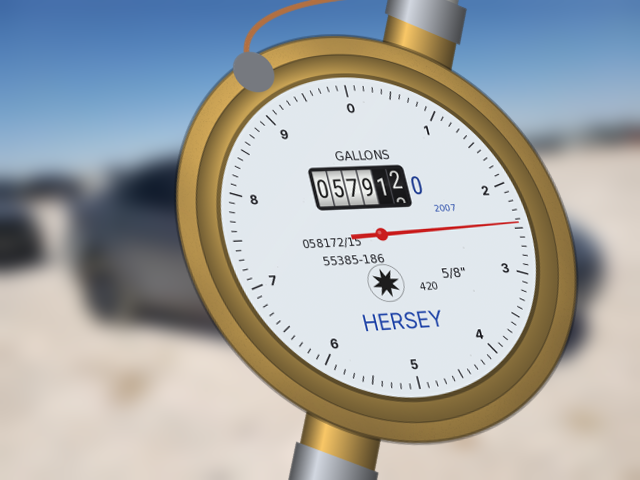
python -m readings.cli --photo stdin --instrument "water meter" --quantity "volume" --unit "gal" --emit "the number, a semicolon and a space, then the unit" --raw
579122.4; gal
